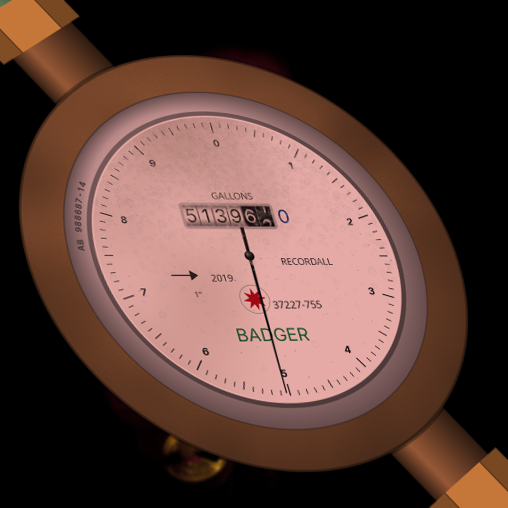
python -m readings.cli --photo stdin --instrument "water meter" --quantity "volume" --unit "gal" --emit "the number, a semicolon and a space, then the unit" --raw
5139615.0; gal
